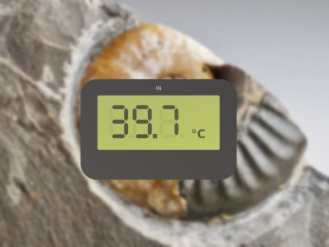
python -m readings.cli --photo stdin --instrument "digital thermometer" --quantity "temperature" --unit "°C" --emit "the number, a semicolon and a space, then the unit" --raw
39.7; °C
